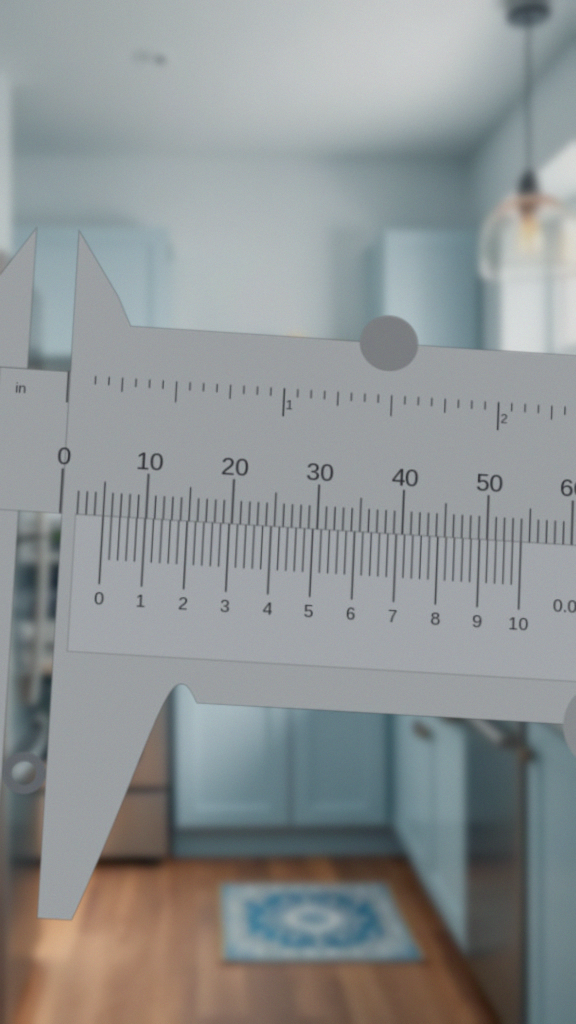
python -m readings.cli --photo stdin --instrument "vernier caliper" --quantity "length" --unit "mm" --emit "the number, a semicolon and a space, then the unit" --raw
5.0; mm
